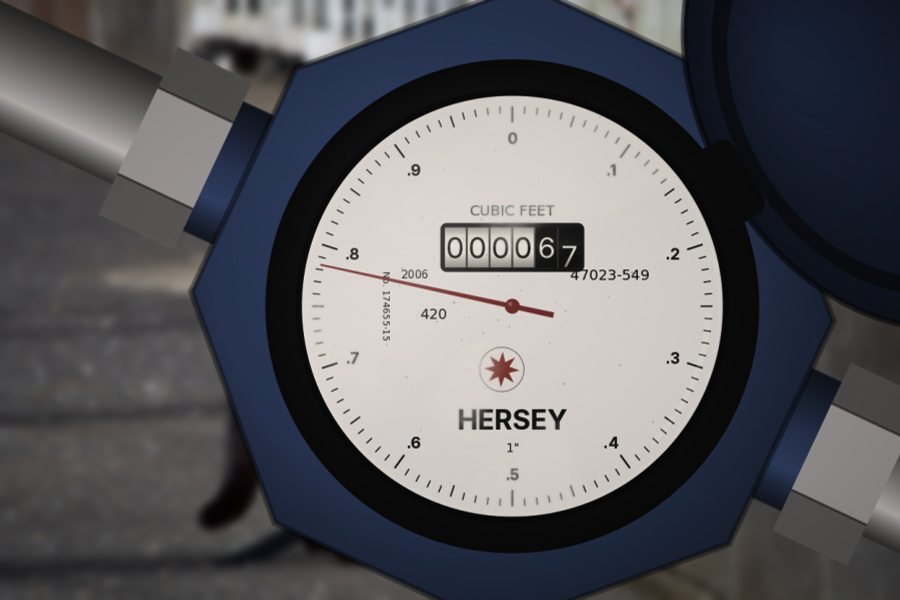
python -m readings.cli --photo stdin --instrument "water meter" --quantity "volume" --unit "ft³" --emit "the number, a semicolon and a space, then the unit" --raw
66.78; ft³
